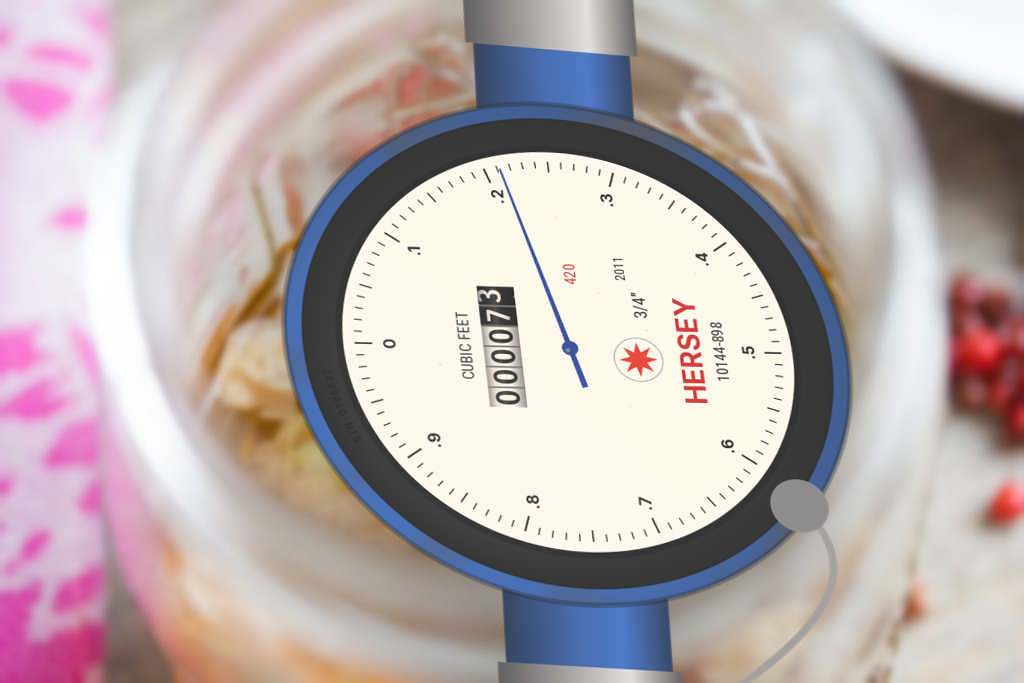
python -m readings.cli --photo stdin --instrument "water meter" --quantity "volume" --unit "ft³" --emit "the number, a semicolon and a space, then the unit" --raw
73.21; ft³
